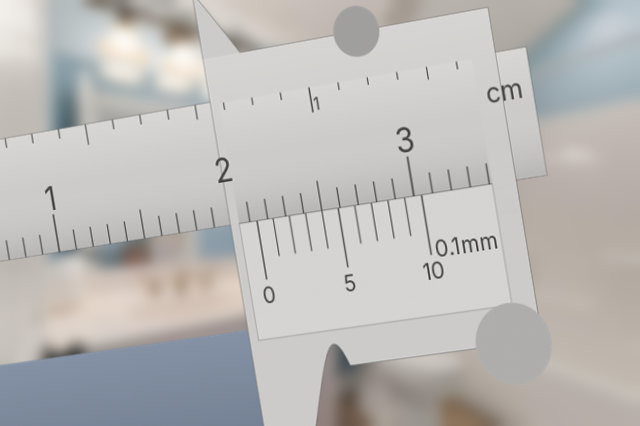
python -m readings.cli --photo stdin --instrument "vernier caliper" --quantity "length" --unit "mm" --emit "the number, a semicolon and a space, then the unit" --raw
21.4; mm
